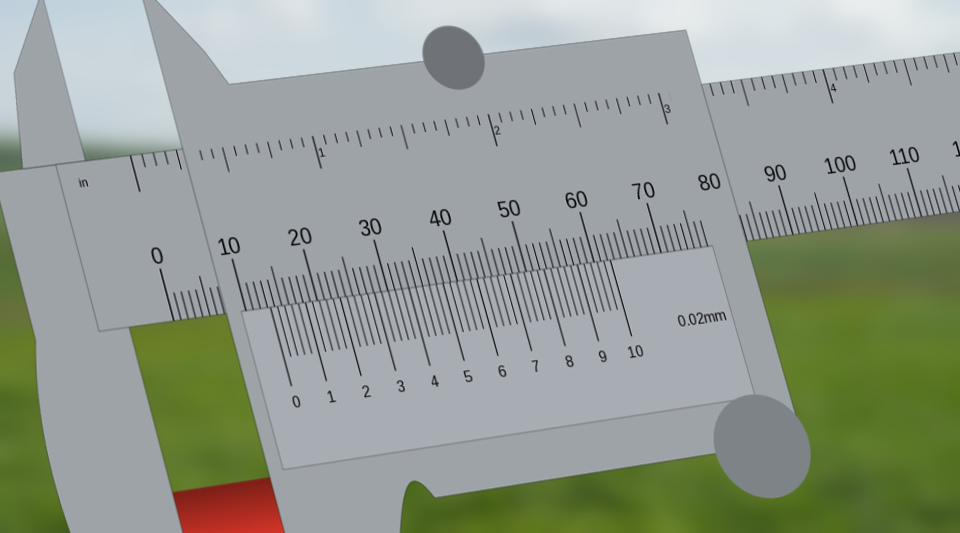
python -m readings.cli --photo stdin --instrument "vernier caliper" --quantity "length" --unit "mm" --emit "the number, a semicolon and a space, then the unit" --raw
13.4; mm
